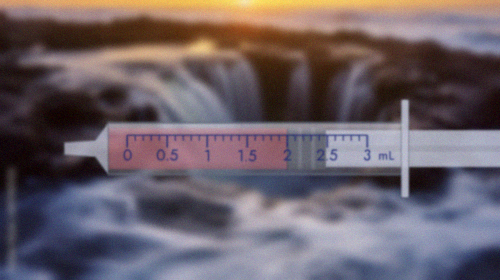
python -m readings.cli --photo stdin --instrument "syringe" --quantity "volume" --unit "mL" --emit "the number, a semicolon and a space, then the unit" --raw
2; mL
